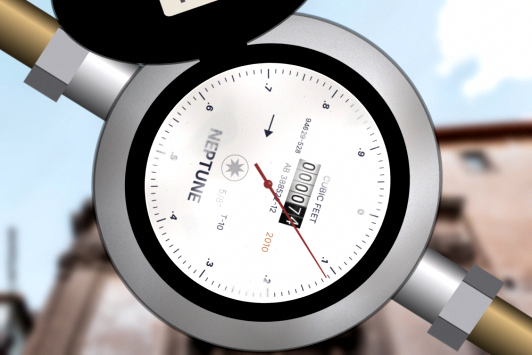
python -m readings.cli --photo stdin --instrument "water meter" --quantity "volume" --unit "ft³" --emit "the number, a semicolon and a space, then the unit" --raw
74.11; ft³
